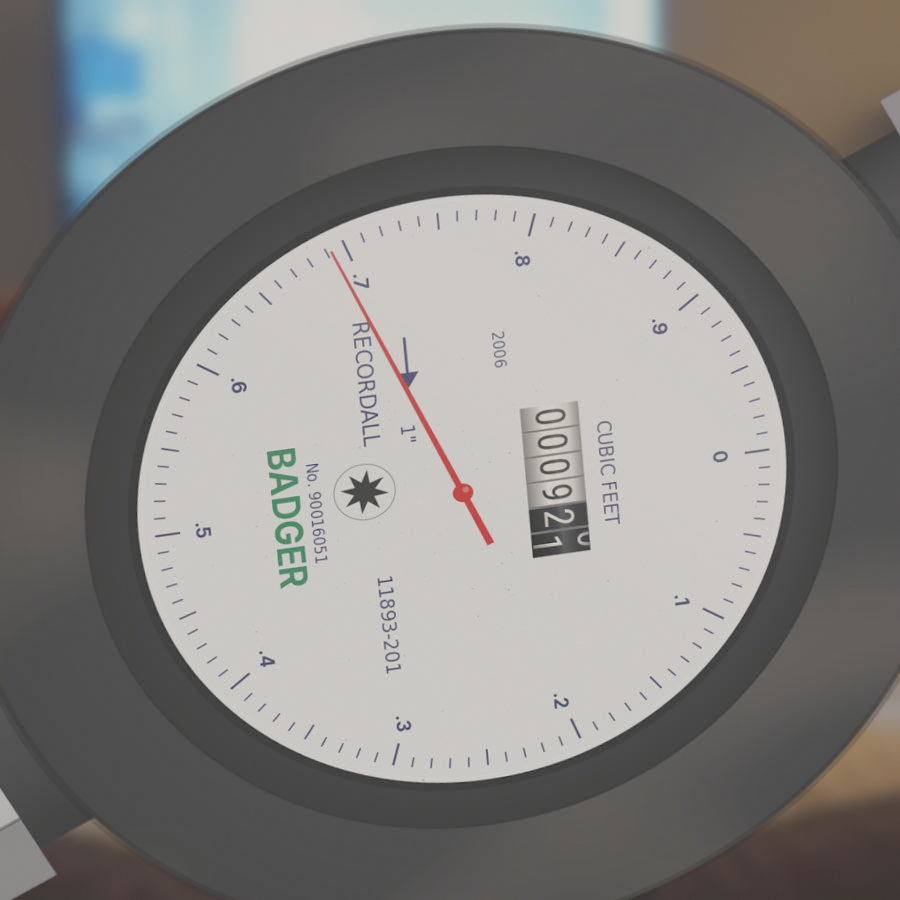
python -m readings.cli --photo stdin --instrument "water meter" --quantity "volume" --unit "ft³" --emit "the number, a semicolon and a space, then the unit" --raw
920.69; ft³
